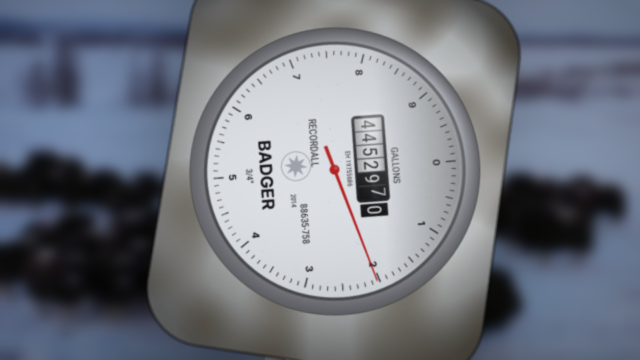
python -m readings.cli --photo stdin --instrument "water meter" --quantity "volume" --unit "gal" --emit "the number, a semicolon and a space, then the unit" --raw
4452972.0; gal
